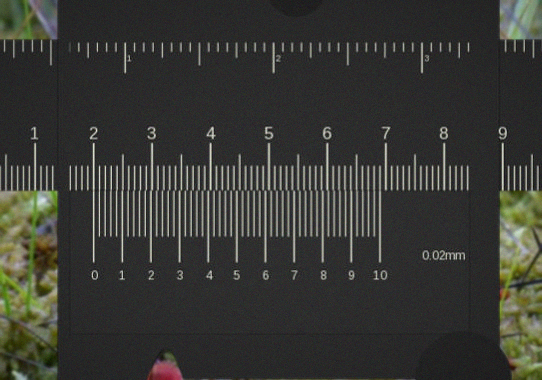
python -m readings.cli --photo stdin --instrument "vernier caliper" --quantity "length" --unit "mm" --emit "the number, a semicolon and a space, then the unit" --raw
20.0; mm
